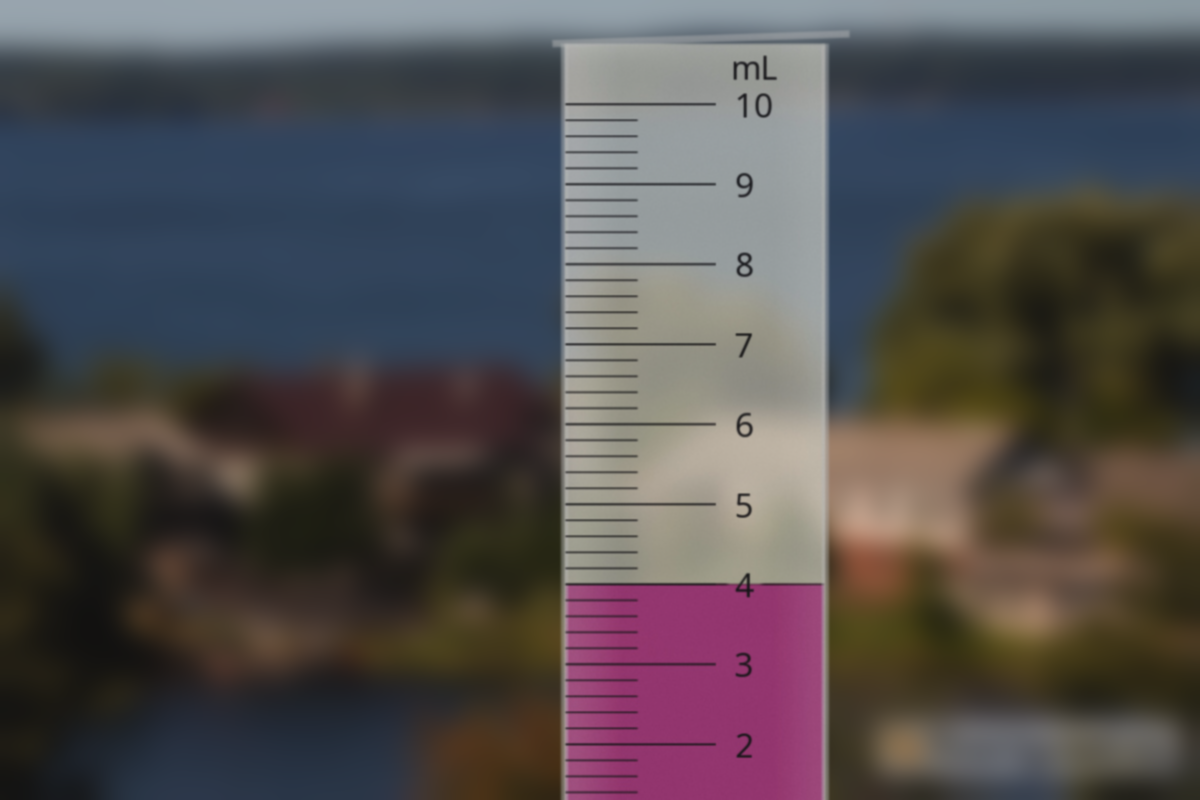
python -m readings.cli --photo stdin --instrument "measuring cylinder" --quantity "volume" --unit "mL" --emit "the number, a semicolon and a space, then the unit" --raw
4; mL
